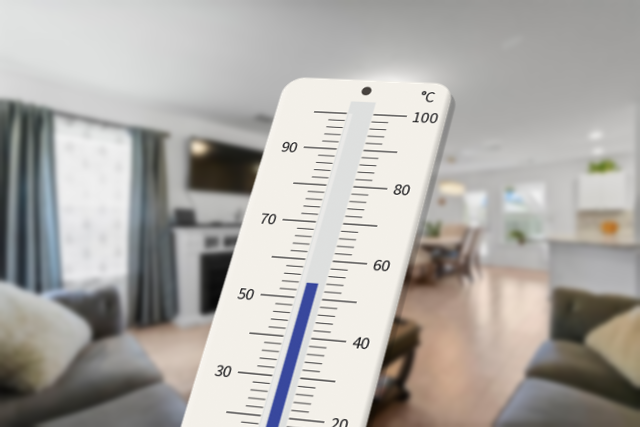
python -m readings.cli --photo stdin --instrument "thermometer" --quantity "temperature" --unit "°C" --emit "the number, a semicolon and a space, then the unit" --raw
54; °C
